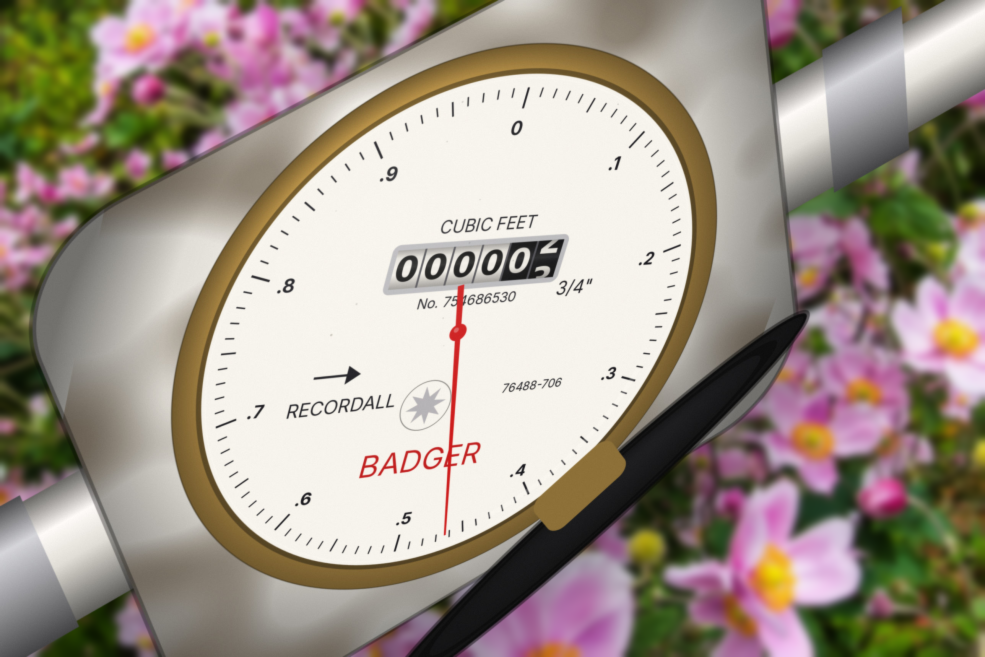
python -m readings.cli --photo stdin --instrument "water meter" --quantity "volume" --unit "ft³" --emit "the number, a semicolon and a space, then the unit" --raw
2.46; ft³
